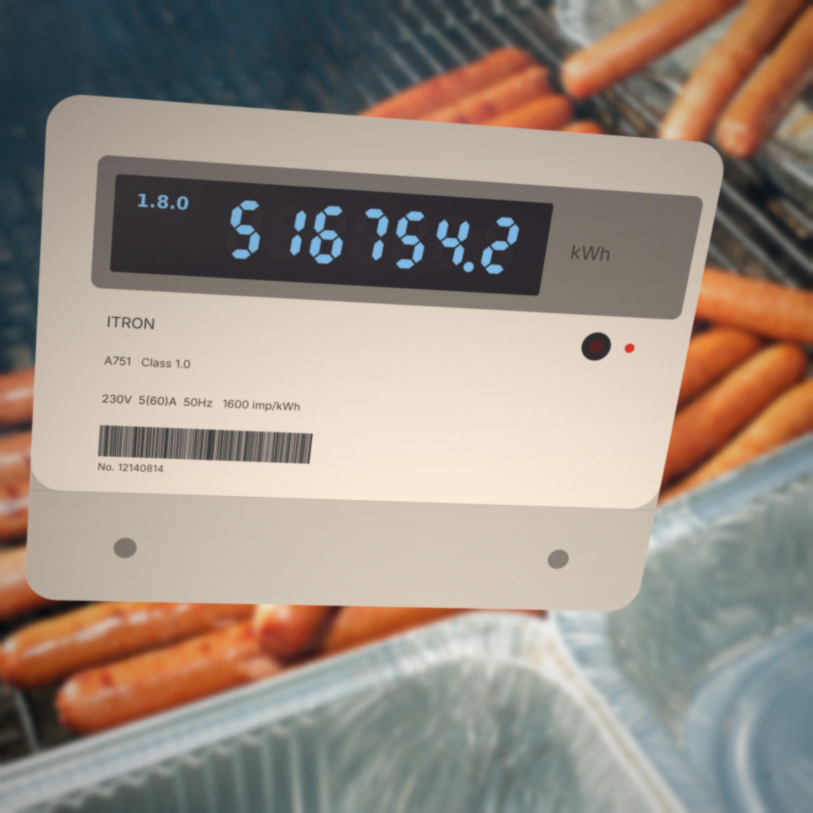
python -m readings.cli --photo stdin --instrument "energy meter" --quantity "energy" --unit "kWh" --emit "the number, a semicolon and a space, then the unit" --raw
516754.2; kWh
